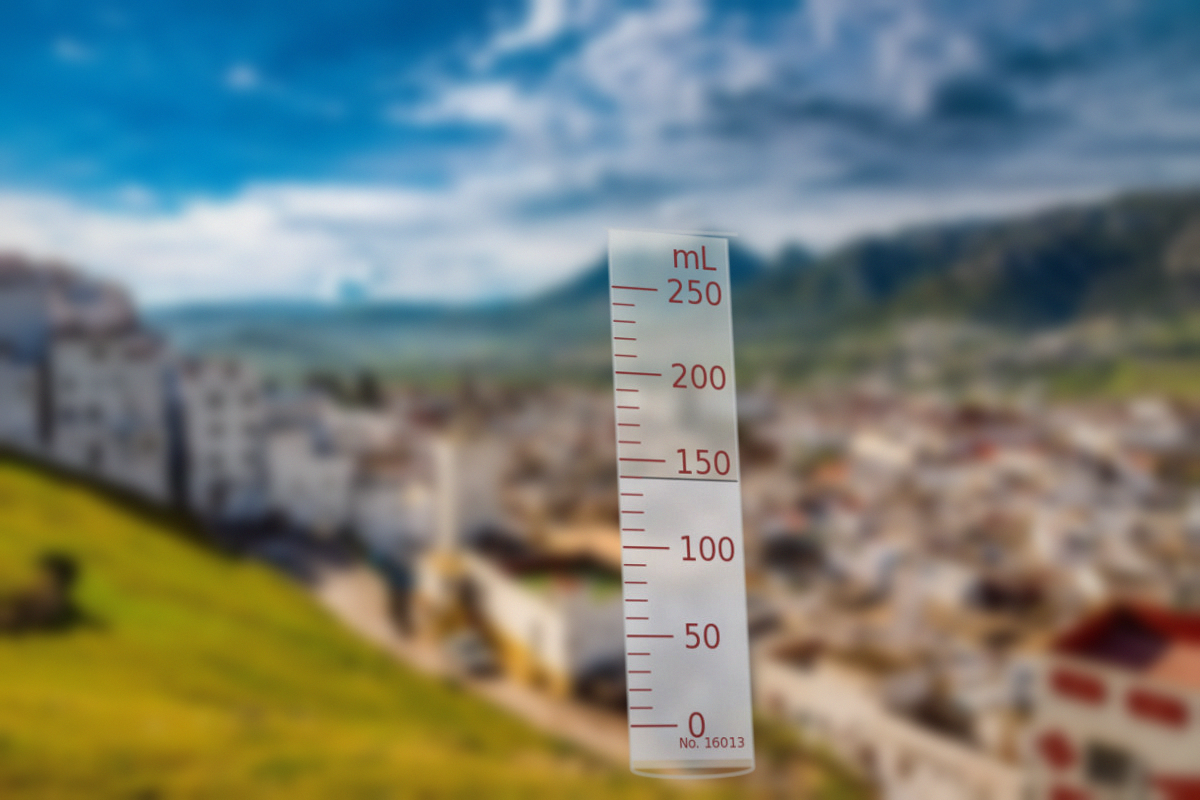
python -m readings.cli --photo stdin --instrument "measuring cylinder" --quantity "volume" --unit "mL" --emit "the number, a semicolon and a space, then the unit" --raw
140; mL
